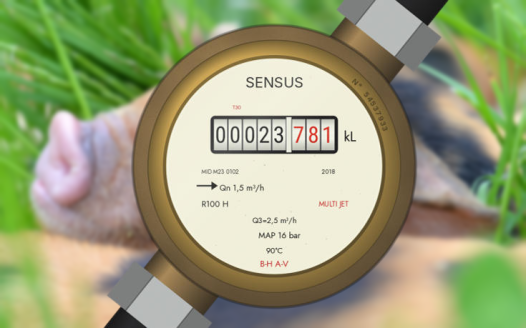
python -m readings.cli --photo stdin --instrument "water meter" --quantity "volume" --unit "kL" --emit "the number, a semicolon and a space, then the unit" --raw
23.781; kL
